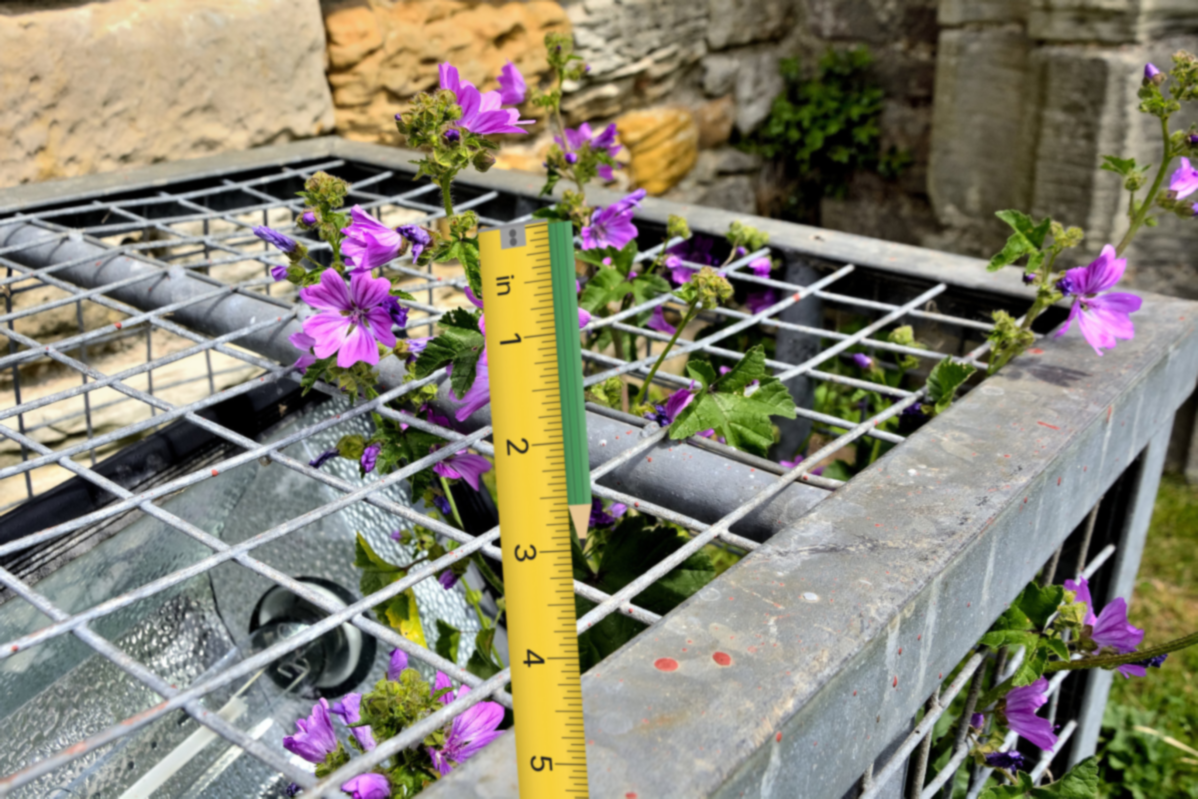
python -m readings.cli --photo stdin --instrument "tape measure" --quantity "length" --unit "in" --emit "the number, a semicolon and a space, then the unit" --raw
3; in
